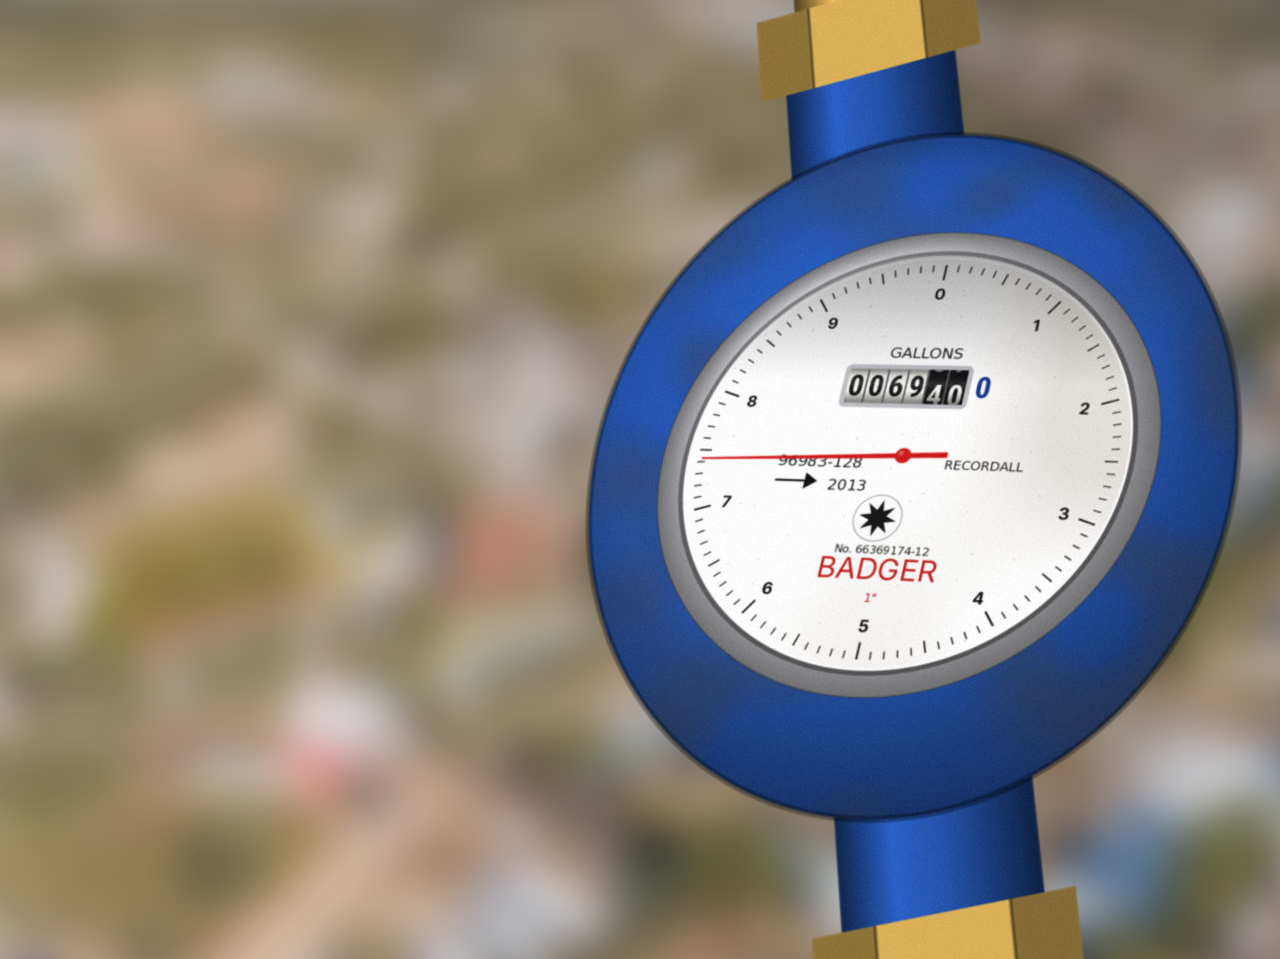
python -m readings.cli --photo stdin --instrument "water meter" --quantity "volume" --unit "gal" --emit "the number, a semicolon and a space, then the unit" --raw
69397.4; gal
